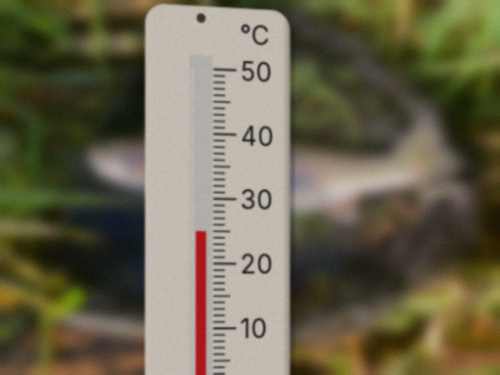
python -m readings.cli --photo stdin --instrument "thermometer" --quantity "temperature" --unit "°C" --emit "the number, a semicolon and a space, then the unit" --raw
25; °C
